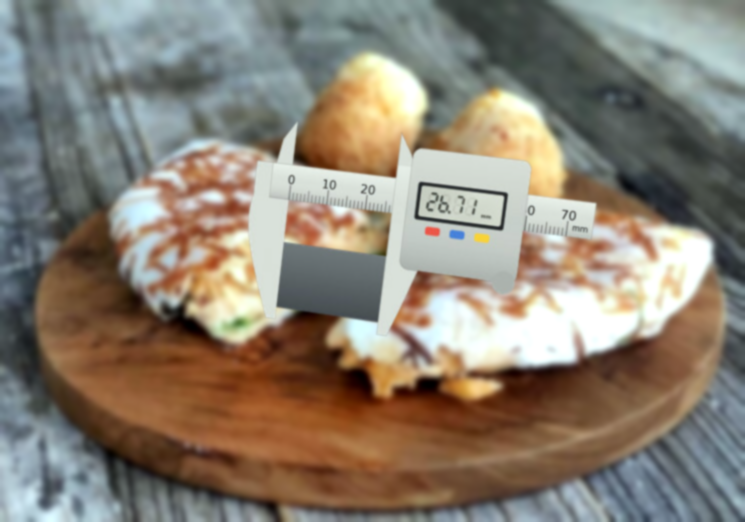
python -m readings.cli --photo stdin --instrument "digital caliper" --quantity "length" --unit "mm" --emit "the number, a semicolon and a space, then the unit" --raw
26.71; mm
